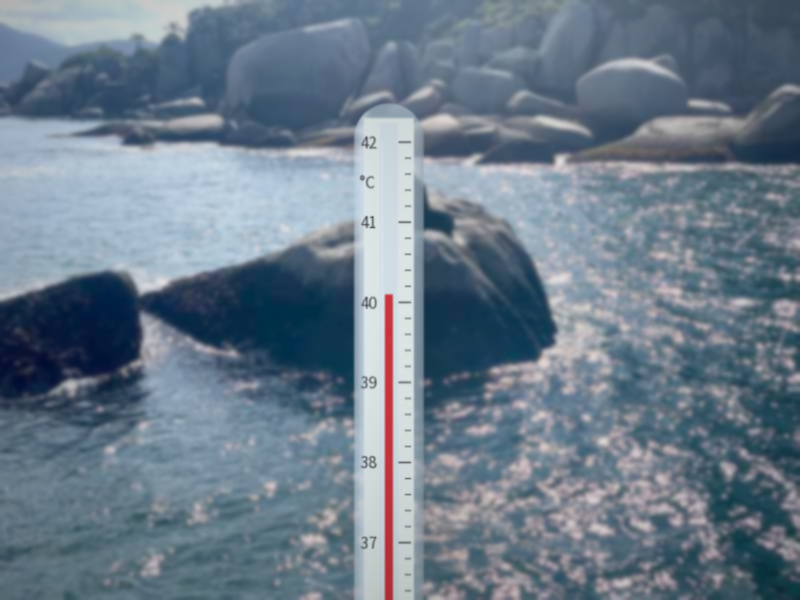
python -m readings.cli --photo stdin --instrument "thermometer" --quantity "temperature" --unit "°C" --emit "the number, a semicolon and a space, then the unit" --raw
40.1; °C
